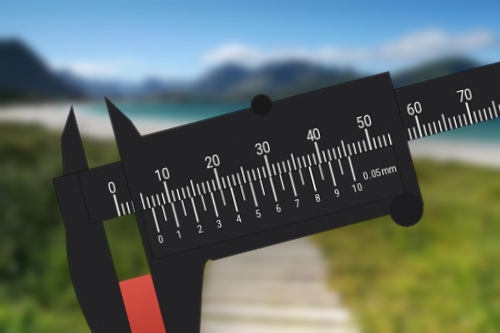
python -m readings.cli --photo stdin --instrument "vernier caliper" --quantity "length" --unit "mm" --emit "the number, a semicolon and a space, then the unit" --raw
6.5; mm
